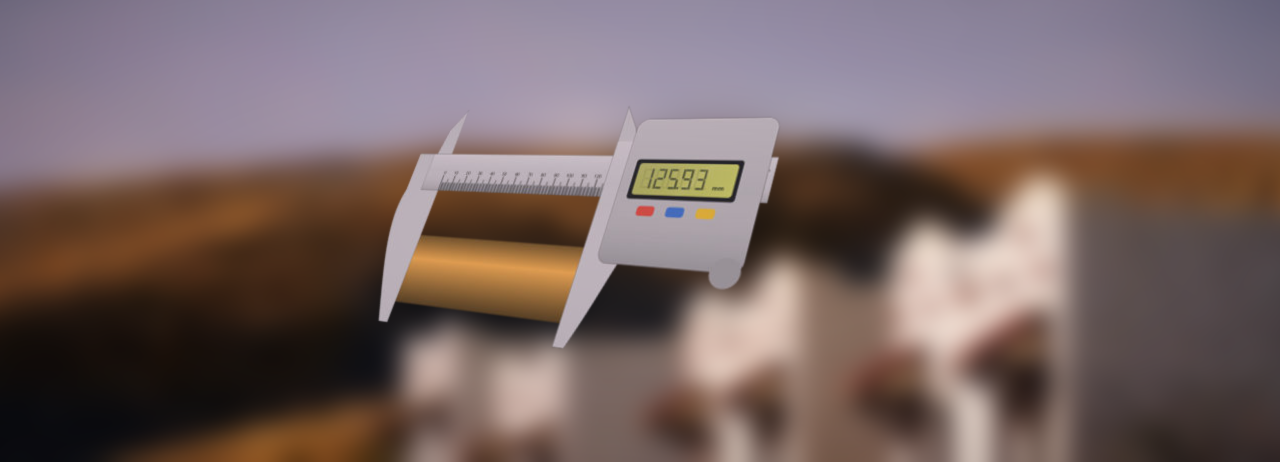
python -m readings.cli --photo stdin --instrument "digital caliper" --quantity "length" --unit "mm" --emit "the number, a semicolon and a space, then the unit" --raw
125.93; mm
